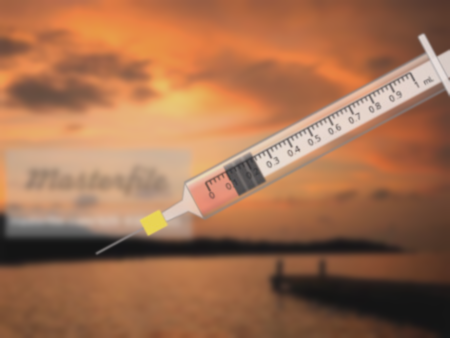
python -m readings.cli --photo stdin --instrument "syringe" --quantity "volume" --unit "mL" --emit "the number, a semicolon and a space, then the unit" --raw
0.1; mL
